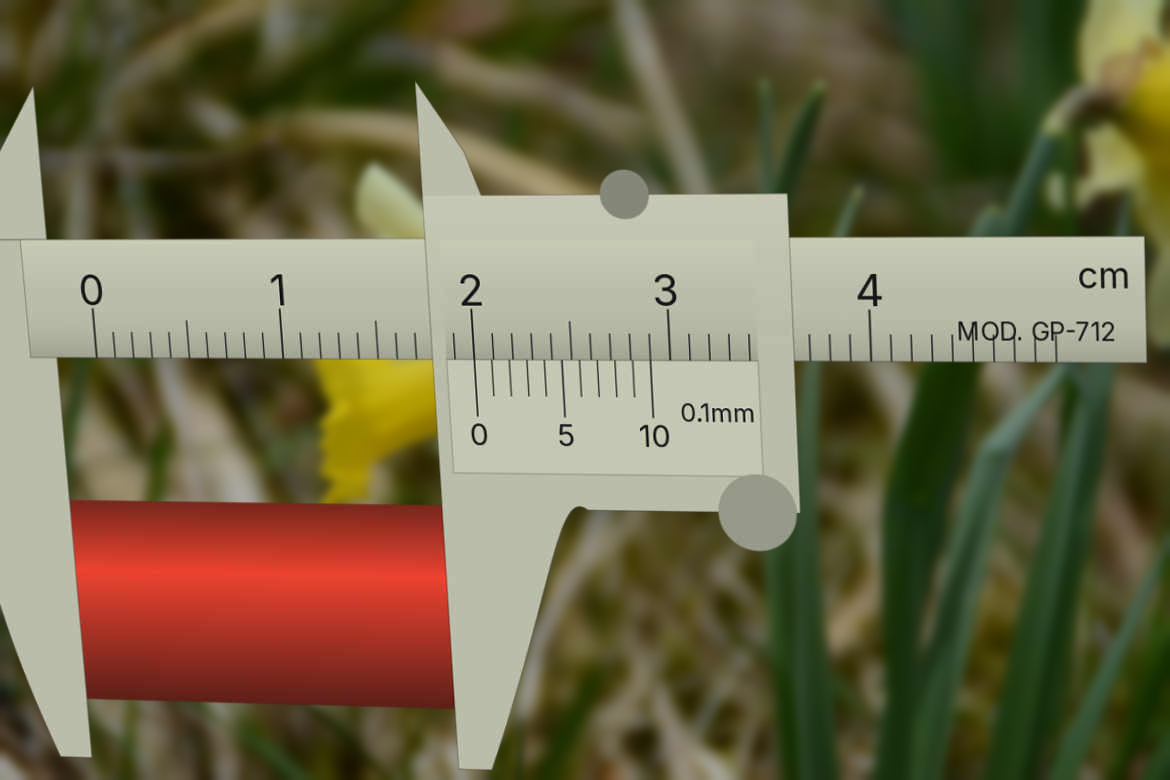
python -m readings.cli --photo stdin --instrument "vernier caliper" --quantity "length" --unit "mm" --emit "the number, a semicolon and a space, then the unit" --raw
20.0; mm
